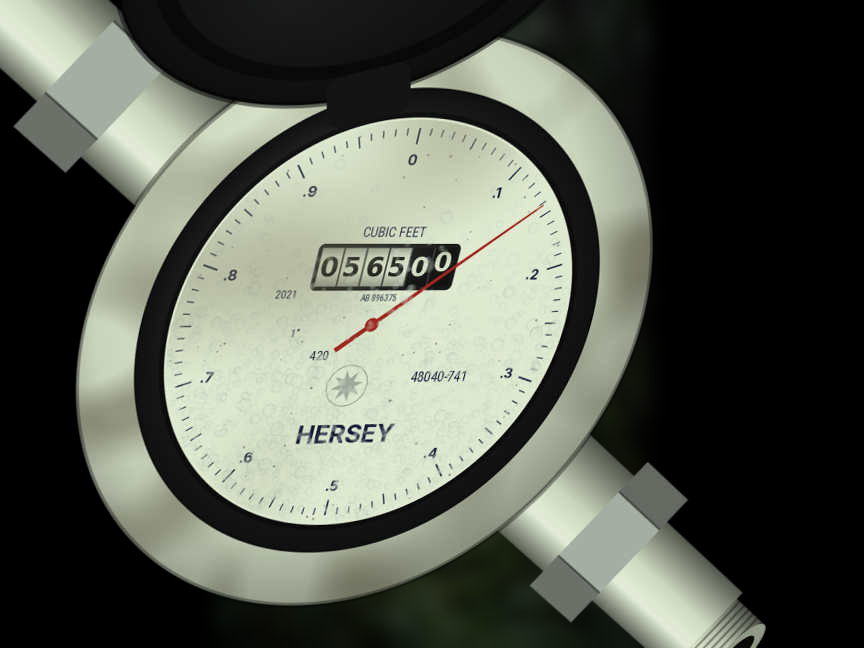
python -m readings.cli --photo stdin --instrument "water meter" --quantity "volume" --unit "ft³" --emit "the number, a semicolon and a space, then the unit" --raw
56500.14; ft³
